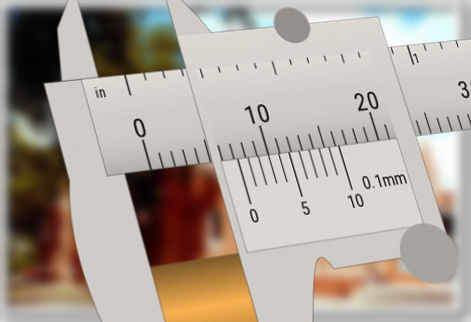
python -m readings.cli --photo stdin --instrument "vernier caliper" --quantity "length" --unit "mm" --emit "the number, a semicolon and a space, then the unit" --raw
7.3; mm
